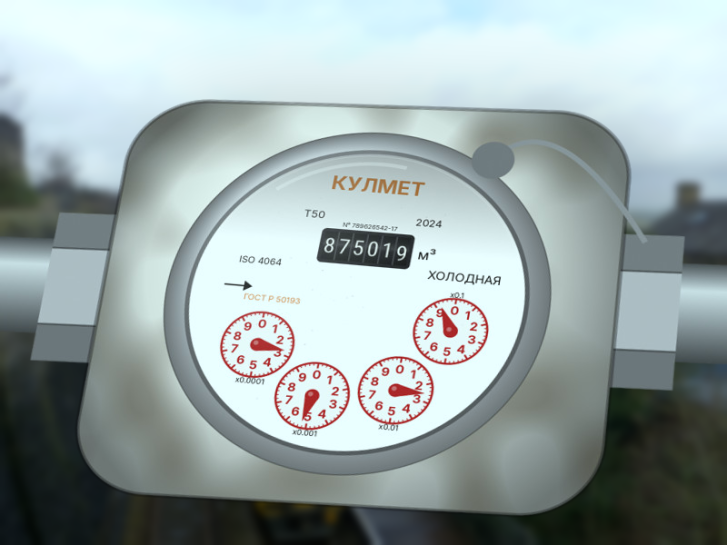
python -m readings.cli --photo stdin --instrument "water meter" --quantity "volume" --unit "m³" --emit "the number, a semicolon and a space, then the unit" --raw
875018.9252; m³
